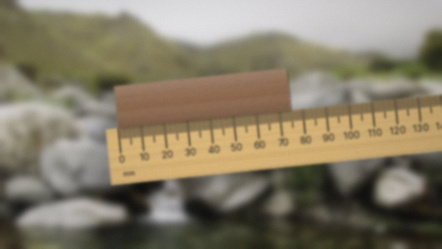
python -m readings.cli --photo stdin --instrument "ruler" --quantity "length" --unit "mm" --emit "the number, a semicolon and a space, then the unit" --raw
75; mm
